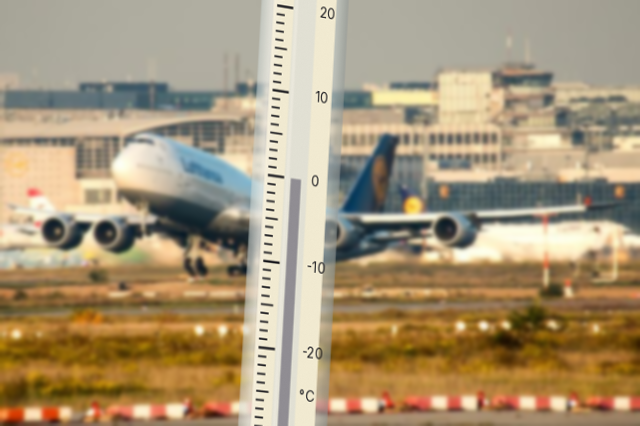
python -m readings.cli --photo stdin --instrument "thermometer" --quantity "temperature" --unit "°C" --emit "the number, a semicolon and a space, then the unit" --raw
0; °C
